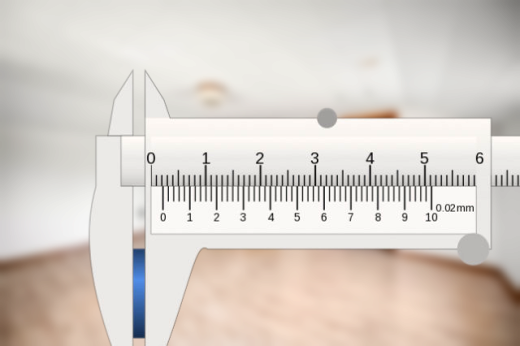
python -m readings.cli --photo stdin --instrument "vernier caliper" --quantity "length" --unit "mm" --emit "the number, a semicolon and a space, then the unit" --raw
2.2; mm
